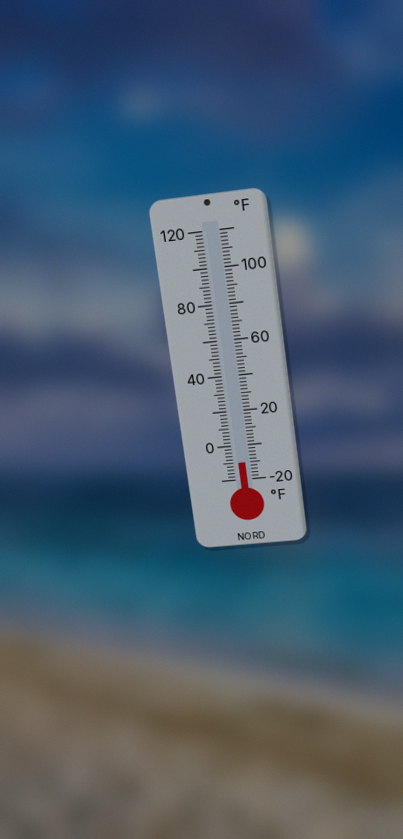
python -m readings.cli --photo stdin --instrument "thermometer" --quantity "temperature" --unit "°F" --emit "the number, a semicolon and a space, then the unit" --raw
-10; °F
